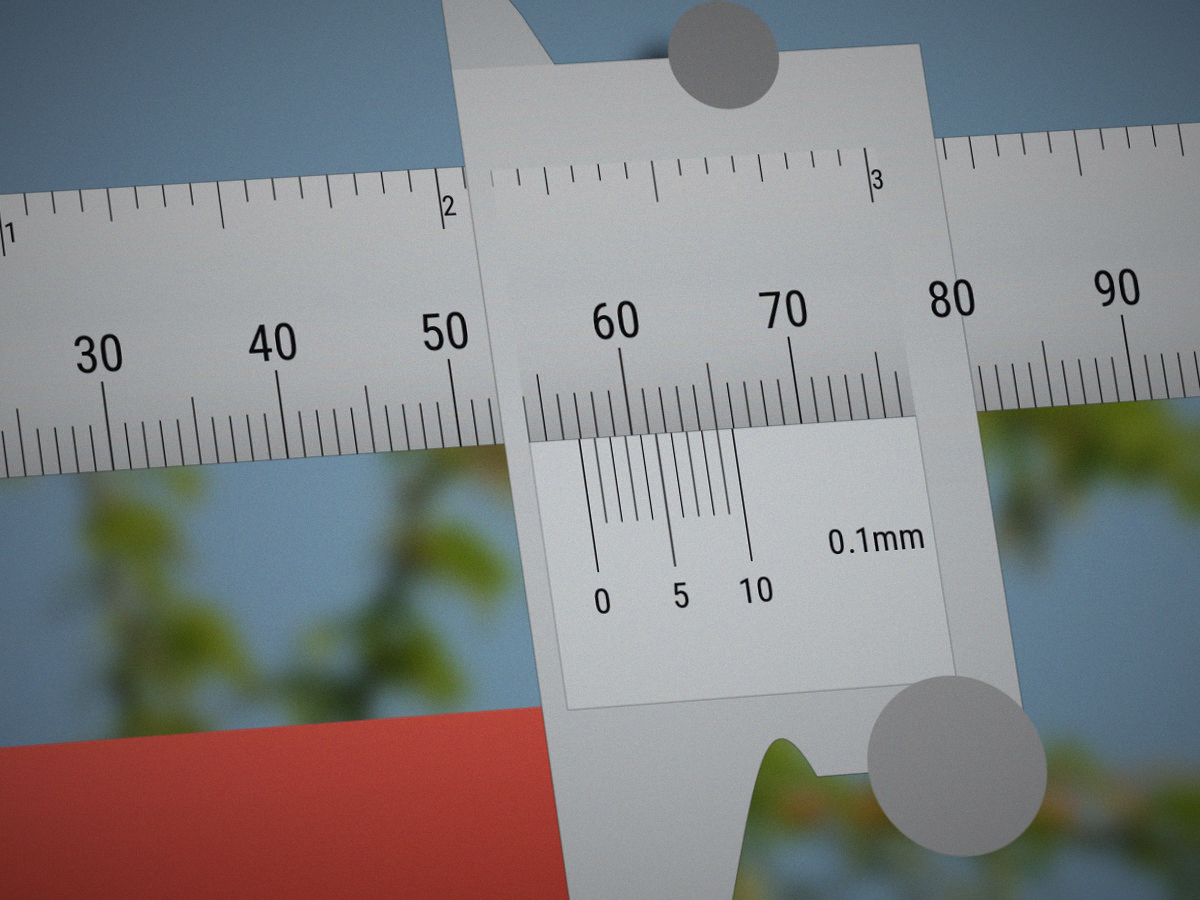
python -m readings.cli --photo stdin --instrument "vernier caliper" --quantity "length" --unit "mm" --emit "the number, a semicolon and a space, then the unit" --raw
56.9; mm
